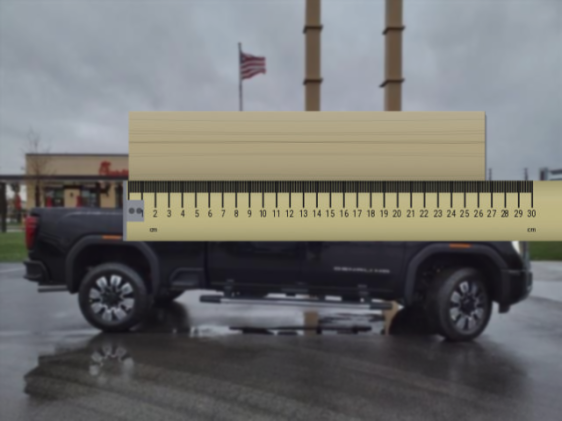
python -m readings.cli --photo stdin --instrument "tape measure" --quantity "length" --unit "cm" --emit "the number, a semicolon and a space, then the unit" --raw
26.5; cm
